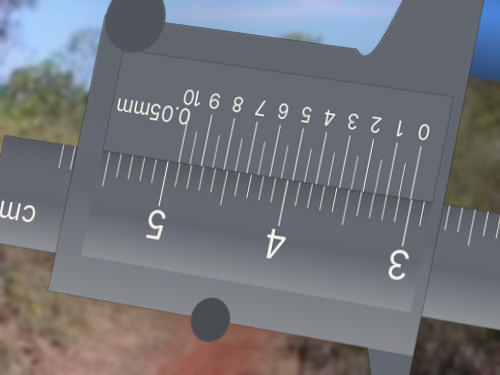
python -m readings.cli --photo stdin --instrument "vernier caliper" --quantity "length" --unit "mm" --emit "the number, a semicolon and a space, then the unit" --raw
30.1; mm
